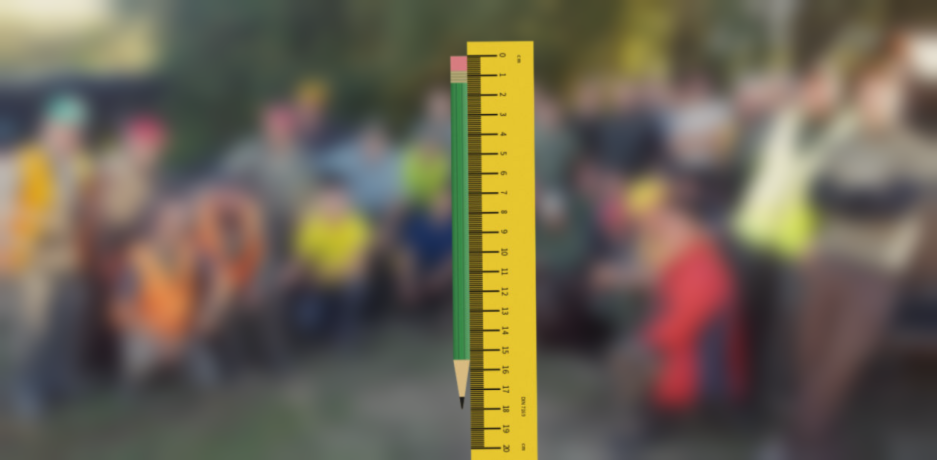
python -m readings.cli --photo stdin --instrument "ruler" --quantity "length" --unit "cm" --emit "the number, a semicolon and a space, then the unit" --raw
18; cm
